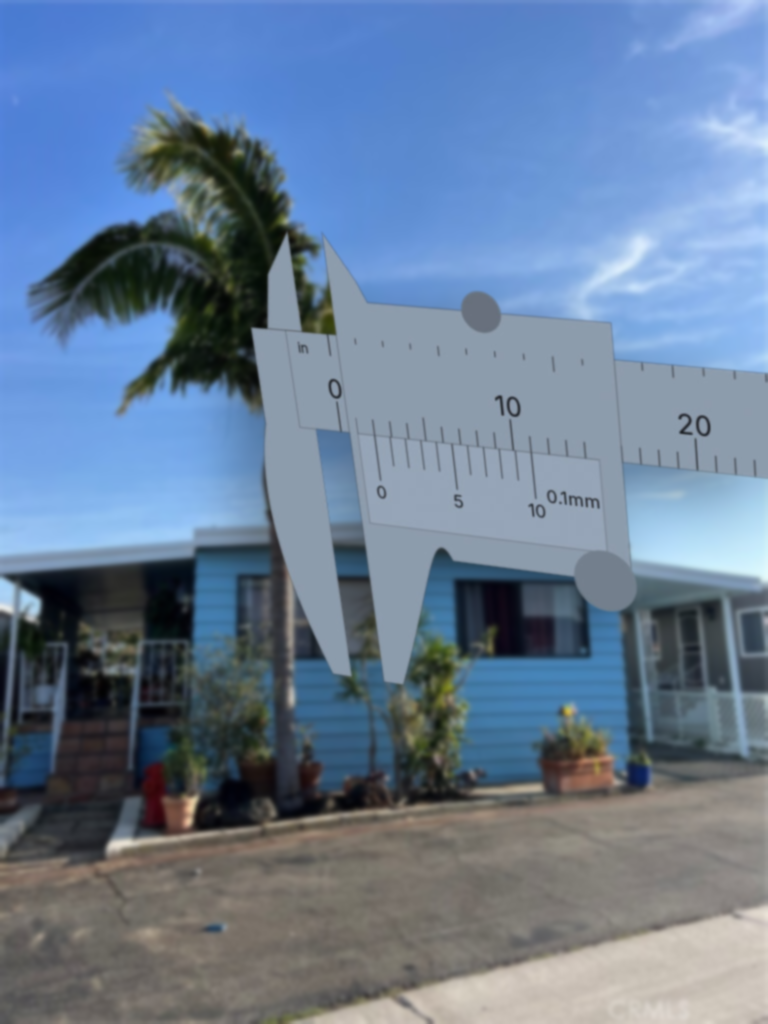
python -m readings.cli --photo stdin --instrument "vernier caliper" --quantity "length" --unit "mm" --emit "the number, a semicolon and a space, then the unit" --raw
2.0; mm
